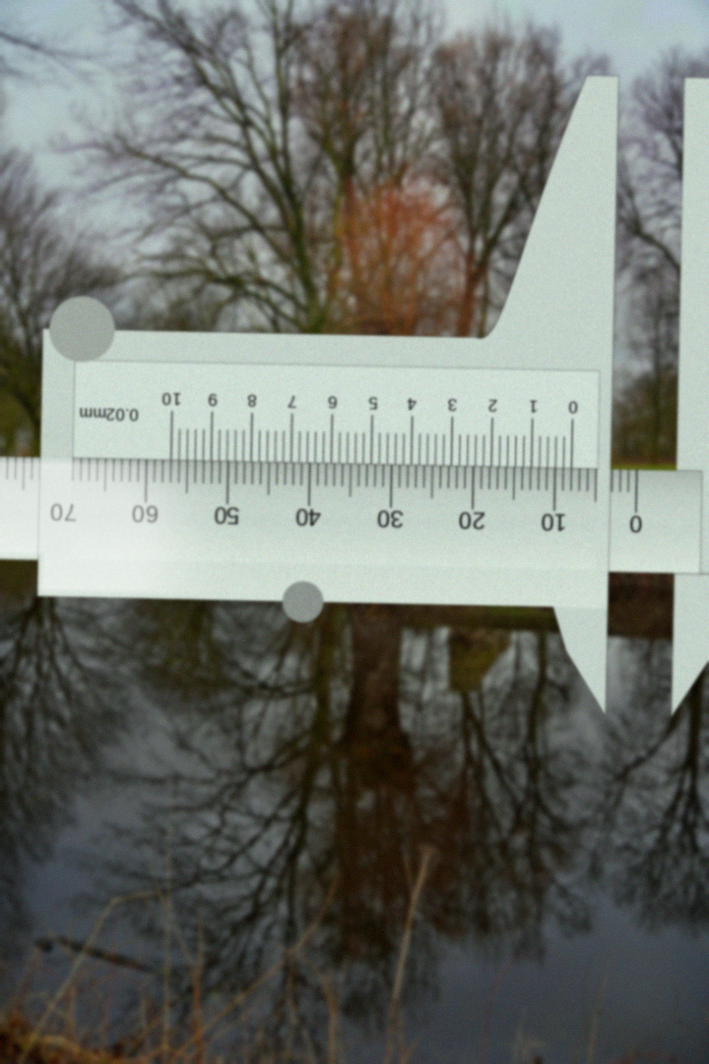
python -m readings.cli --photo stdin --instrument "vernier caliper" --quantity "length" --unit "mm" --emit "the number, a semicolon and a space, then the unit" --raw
8.0; mm
